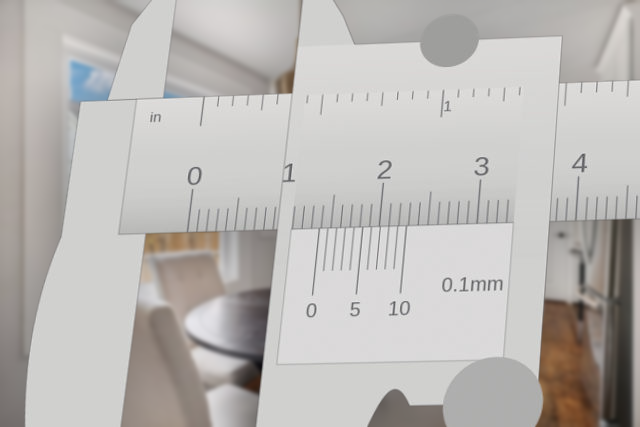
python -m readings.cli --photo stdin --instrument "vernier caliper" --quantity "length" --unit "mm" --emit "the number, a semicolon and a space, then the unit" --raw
13.8; mm
